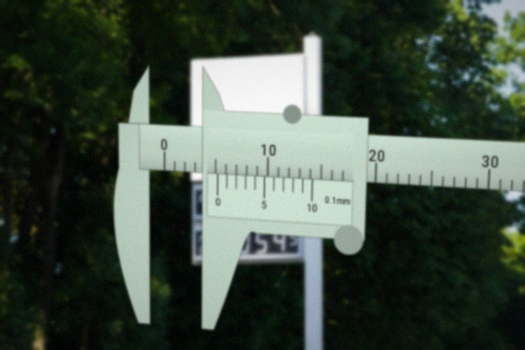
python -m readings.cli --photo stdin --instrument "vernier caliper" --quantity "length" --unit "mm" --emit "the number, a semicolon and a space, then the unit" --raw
5.2; mm
